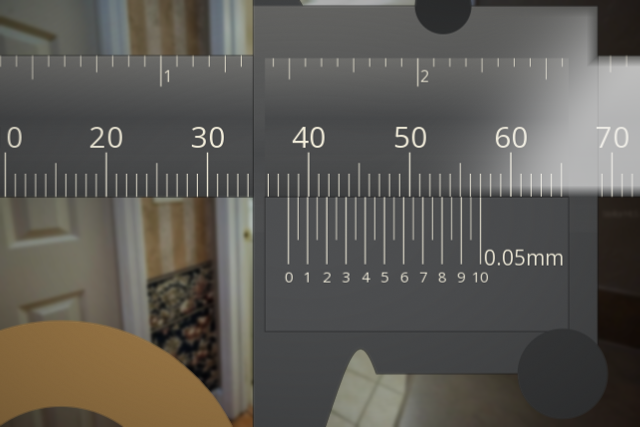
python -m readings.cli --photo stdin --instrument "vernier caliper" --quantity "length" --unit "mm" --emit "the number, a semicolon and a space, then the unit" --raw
38.0; mm
